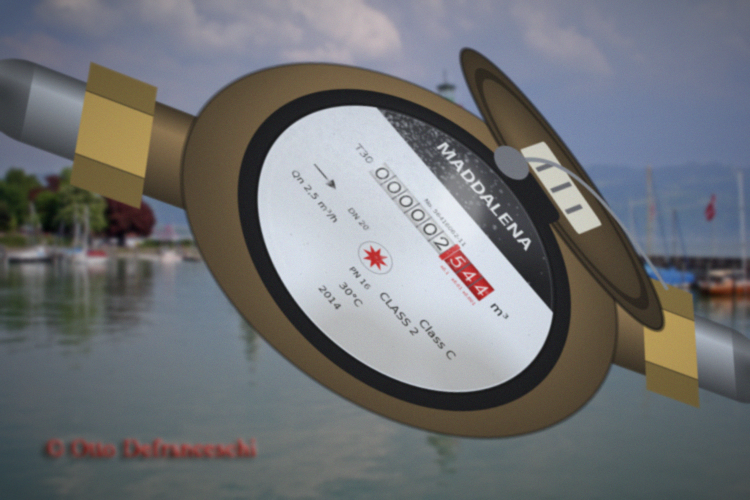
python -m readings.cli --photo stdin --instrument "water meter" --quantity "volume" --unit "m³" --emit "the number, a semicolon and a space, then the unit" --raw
2.544; m³
